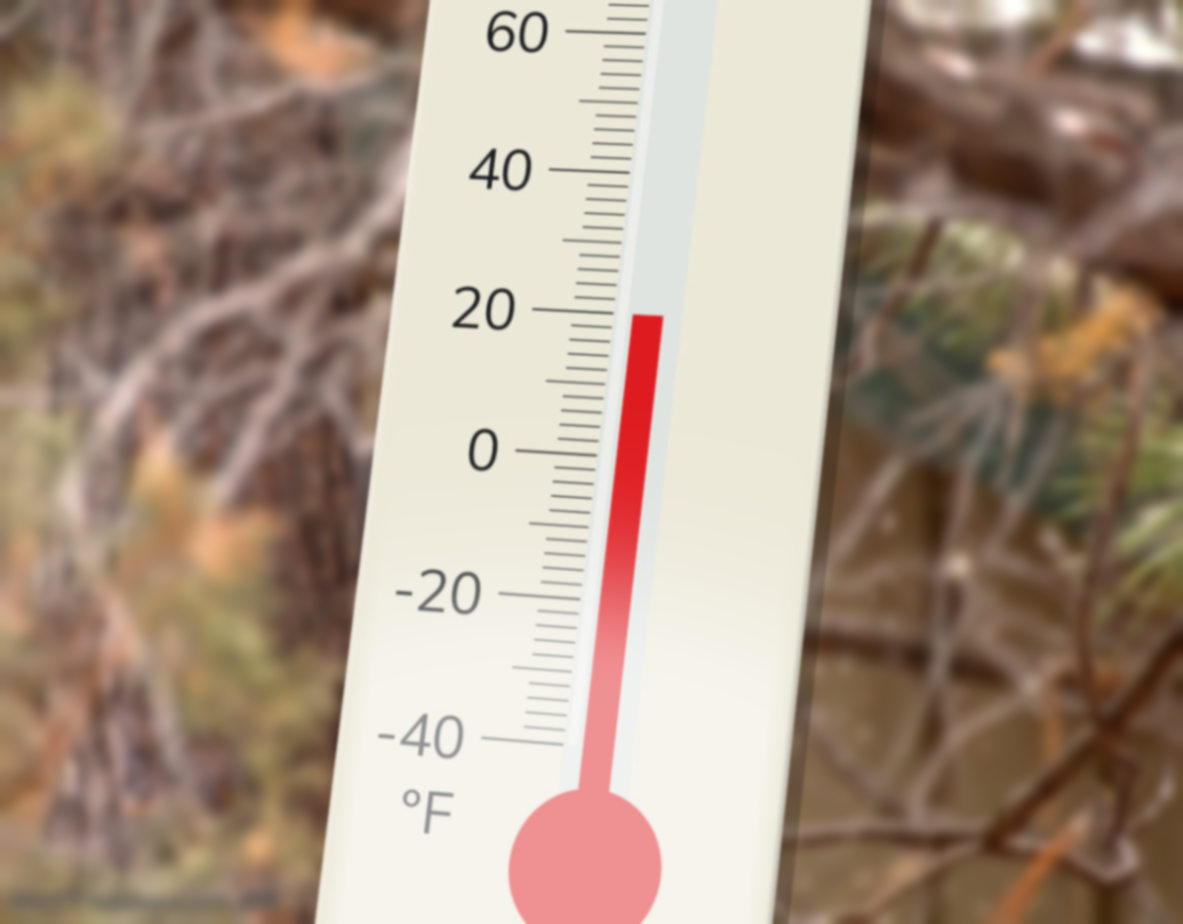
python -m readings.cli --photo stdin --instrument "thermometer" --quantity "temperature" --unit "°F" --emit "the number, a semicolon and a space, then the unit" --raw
20; °F
